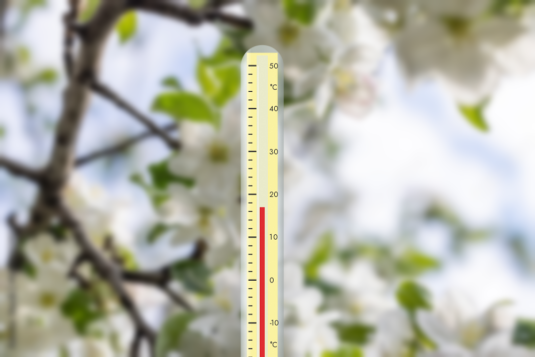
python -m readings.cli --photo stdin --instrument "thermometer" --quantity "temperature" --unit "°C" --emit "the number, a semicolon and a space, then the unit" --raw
17; °C
